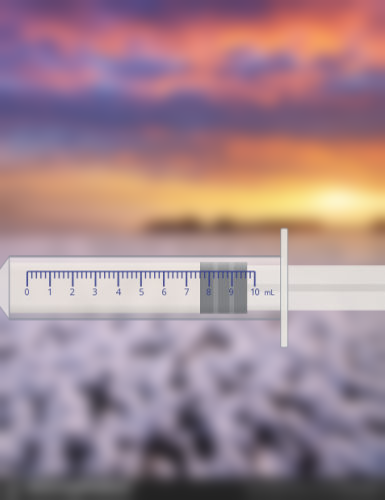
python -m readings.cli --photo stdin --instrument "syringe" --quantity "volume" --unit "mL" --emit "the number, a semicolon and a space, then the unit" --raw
7.6; mL
